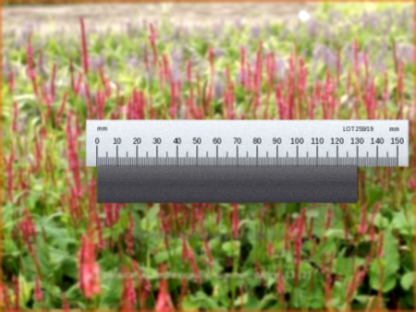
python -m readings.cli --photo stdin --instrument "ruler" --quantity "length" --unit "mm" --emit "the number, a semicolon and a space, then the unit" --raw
130; mm
